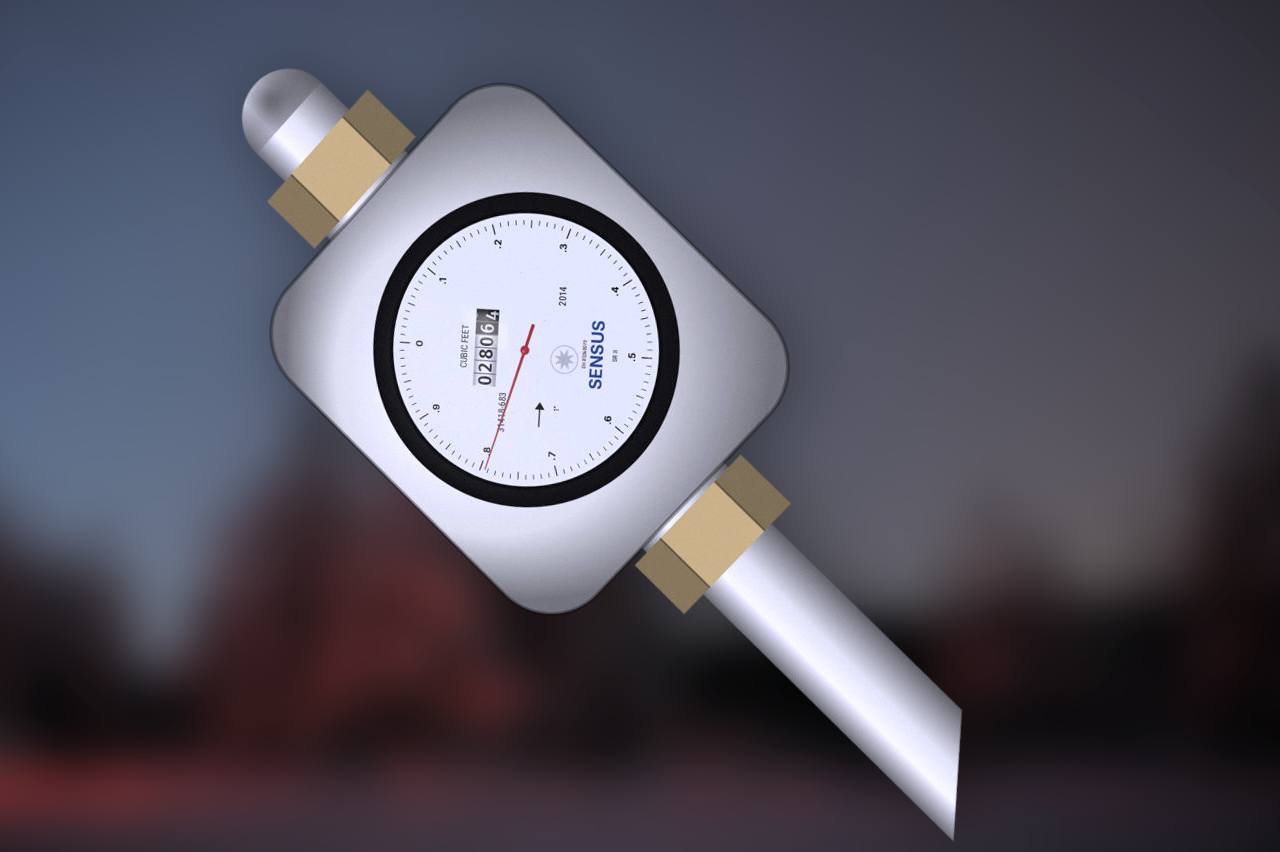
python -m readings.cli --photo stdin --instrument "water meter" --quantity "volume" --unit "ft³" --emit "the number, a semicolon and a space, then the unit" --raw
28063.79; ft³
